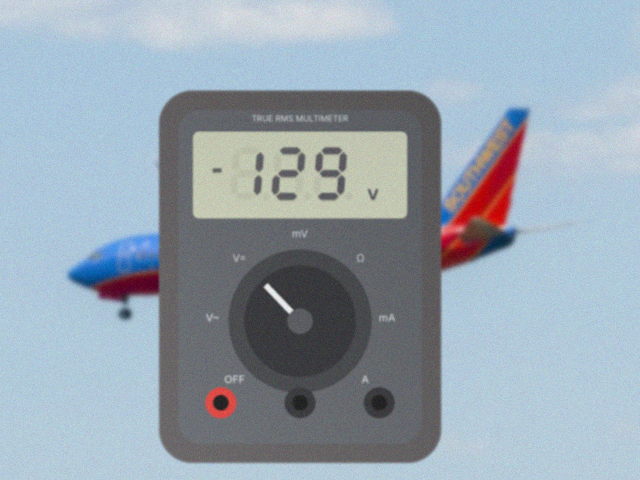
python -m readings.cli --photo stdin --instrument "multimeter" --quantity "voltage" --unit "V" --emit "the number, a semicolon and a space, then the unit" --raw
-129; V
